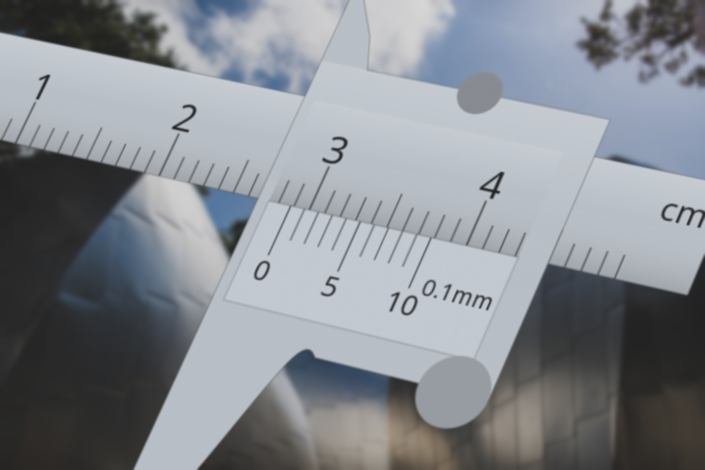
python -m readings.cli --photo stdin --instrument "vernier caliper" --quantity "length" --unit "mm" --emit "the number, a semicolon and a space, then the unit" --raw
28.8; mm
